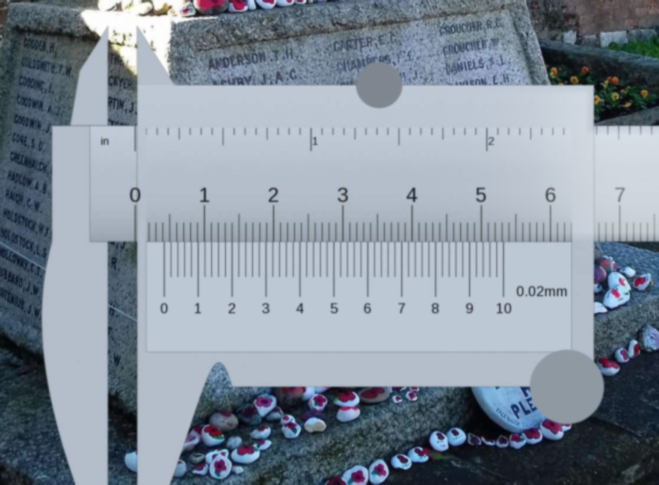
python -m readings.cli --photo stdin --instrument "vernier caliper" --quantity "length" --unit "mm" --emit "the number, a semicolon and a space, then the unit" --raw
4.2; mm
